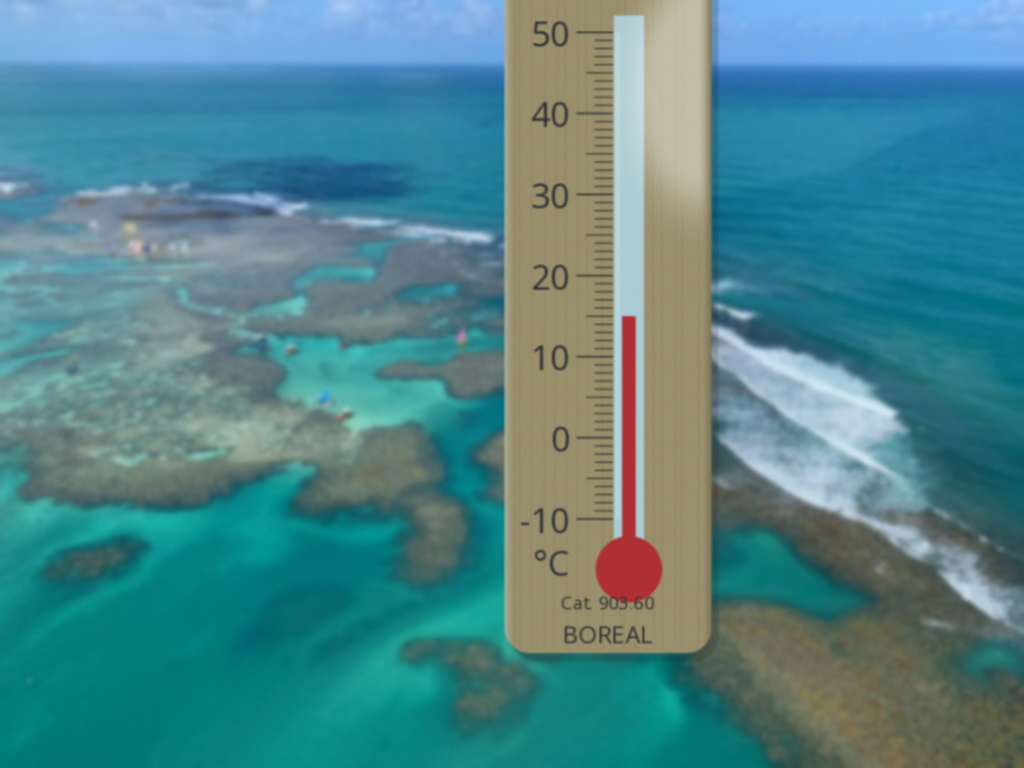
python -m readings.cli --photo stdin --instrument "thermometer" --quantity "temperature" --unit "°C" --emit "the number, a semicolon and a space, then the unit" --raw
15; °C
